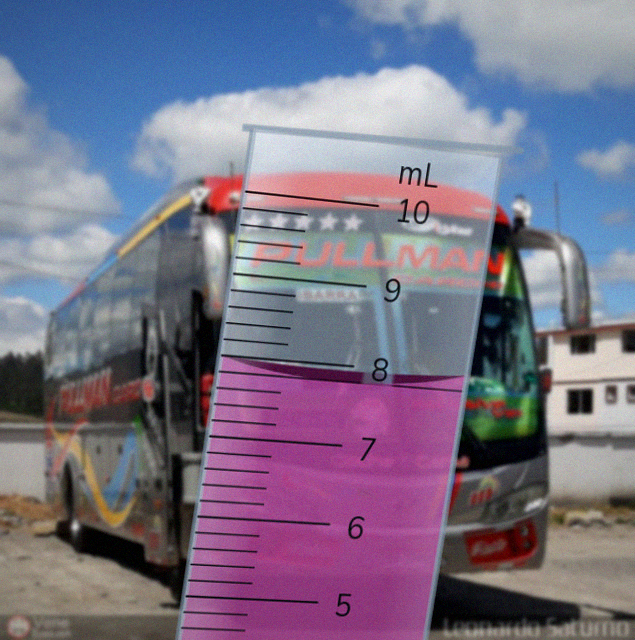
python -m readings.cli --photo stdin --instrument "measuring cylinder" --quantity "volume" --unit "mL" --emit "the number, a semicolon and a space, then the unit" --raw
7.8; mL
